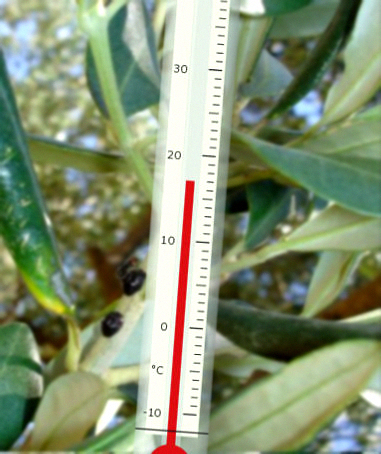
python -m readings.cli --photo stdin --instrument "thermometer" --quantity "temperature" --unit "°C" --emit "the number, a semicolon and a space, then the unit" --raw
17; °C
